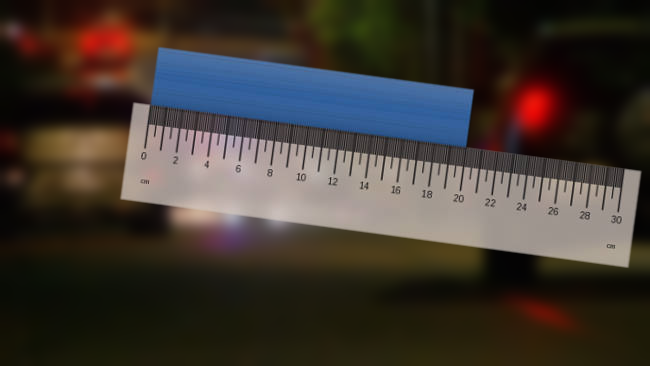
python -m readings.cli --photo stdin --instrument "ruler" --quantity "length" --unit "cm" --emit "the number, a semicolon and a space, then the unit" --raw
20; cm
